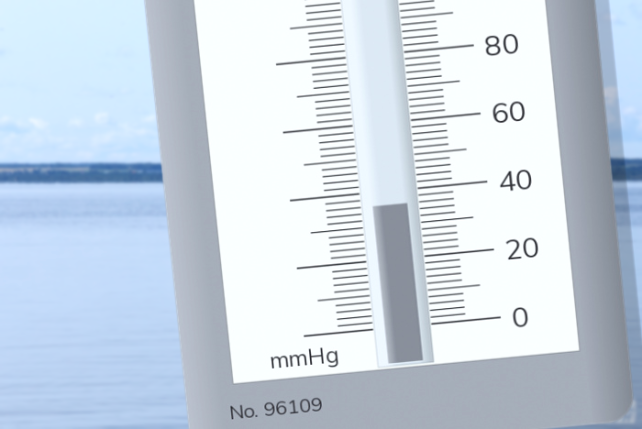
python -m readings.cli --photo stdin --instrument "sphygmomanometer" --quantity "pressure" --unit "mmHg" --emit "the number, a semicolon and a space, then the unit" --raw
36; mmHg
